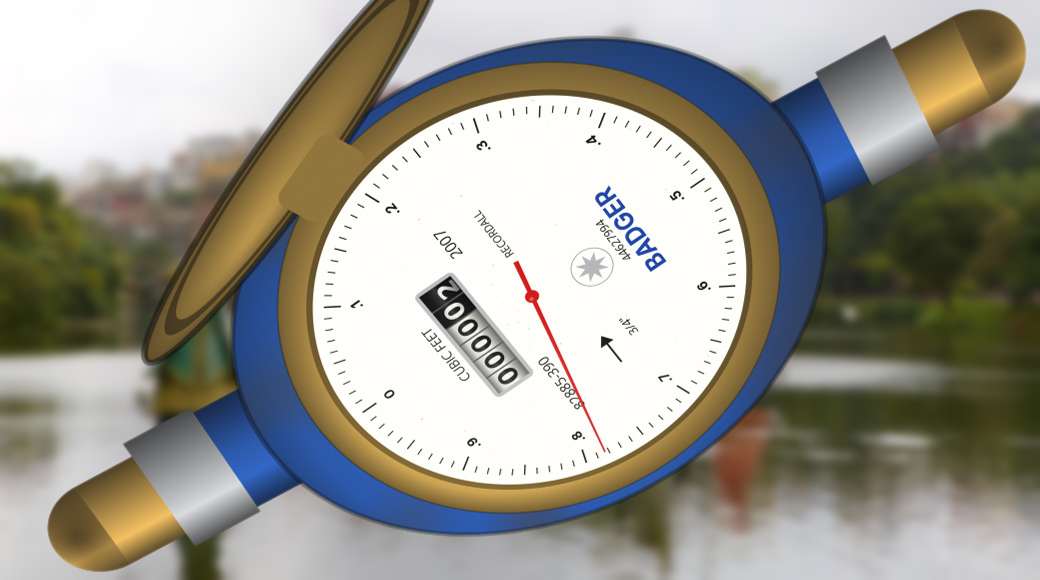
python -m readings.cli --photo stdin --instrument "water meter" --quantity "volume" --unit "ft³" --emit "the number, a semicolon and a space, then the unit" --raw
1.78; ft³
